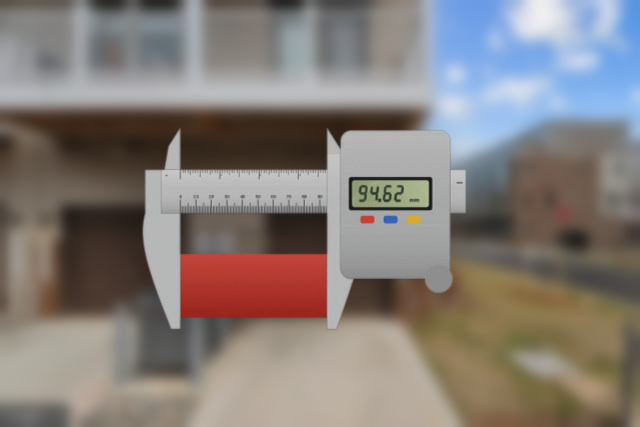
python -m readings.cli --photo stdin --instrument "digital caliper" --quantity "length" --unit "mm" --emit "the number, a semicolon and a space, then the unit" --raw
94.62; mm
